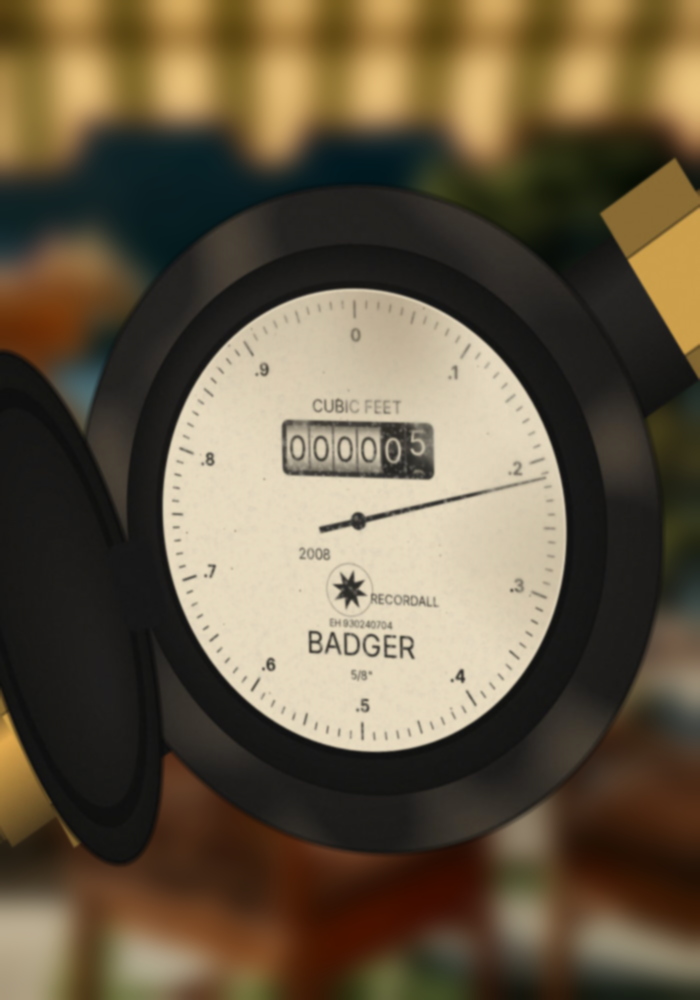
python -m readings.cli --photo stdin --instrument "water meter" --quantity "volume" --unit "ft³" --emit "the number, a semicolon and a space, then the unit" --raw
5.21; ft³
